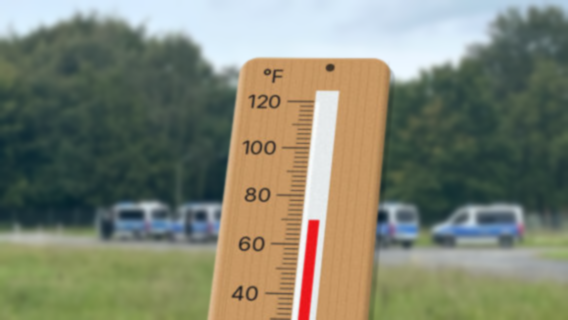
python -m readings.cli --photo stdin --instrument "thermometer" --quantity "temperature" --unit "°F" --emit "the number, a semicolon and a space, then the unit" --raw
70; °F
